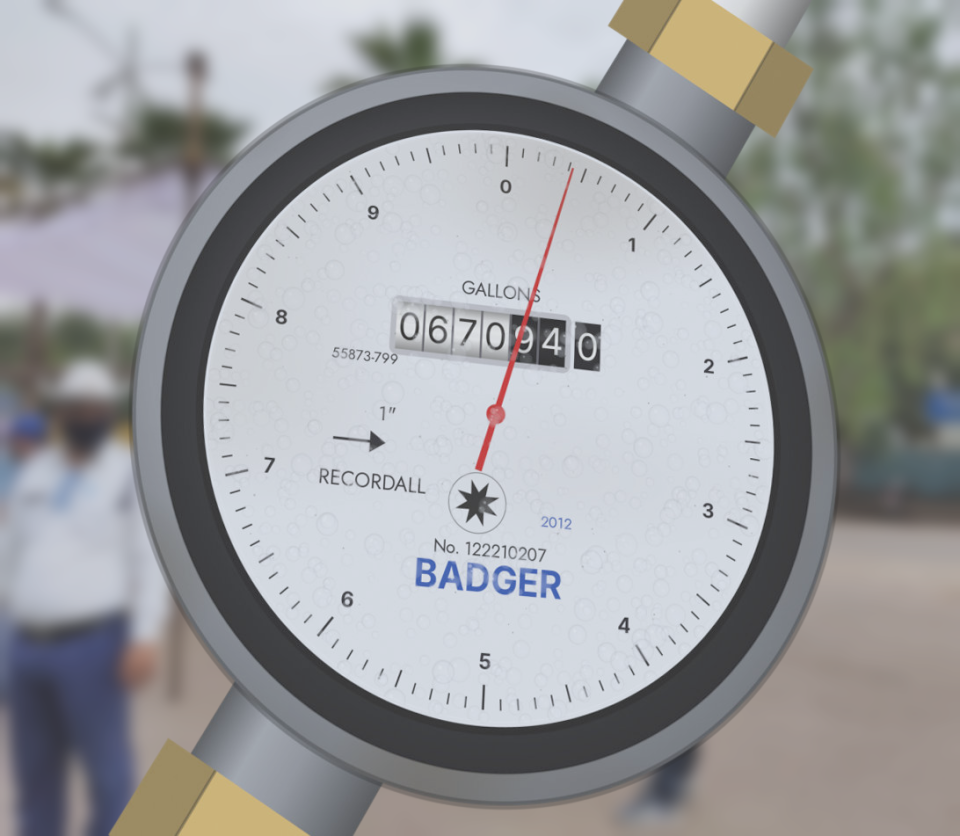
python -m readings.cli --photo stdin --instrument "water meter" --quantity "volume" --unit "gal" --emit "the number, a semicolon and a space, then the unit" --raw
670940.4; gal
